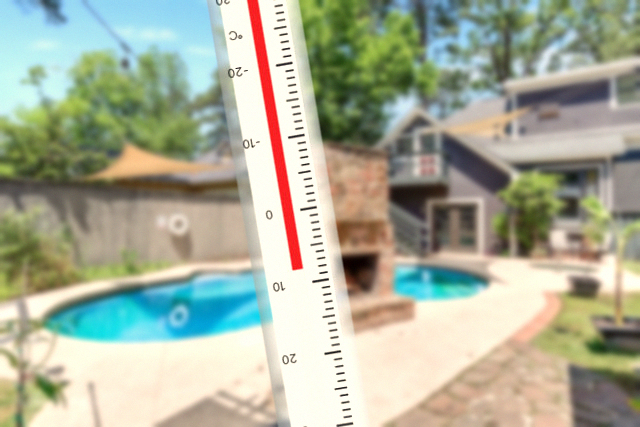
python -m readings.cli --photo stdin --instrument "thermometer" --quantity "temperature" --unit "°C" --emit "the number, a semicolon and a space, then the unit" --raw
8; °C
